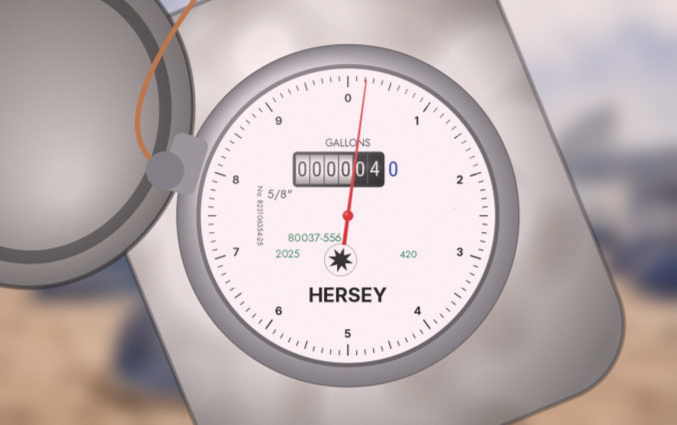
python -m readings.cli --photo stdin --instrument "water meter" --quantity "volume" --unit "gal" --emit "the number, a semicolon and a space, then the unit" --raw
40.2; gal
